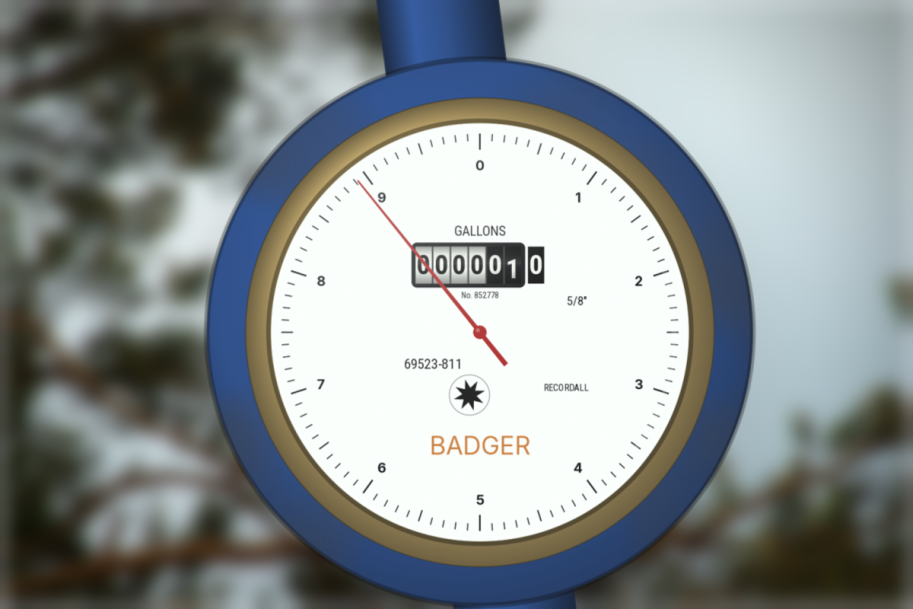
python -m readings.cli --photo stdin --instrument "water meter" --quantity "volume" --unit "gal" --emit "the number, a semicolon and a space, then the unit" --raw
8.9; gal
